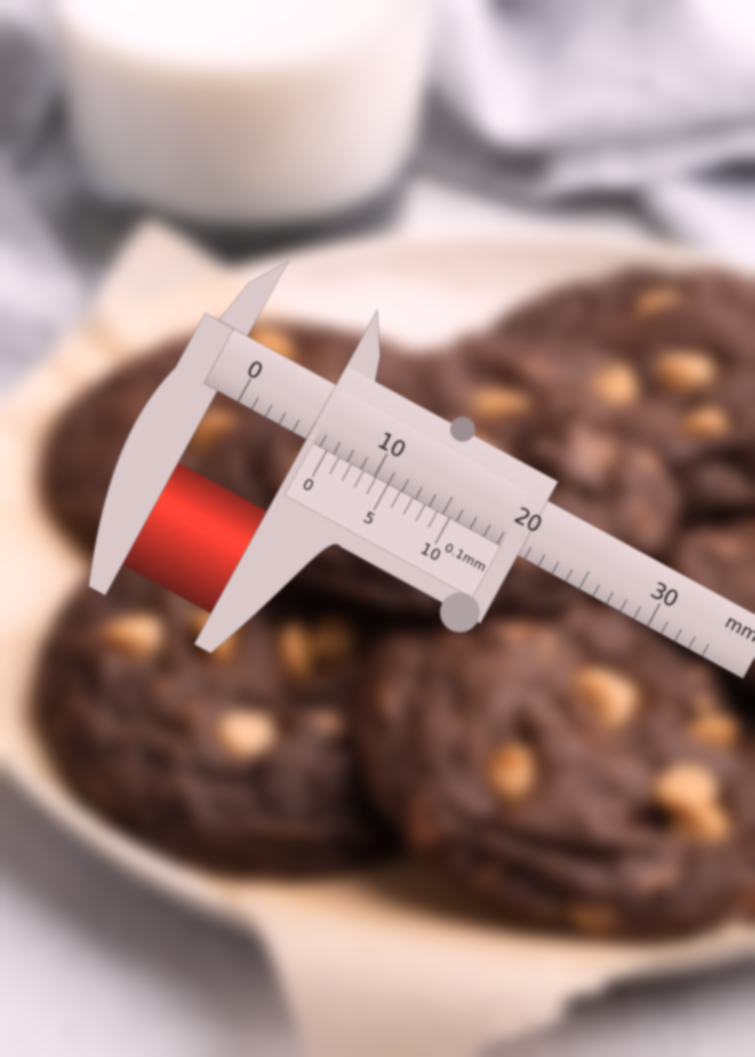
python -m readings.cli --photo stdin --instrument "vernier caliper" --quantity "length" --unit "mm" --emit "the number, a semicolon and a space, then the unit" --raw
6.5; mm
